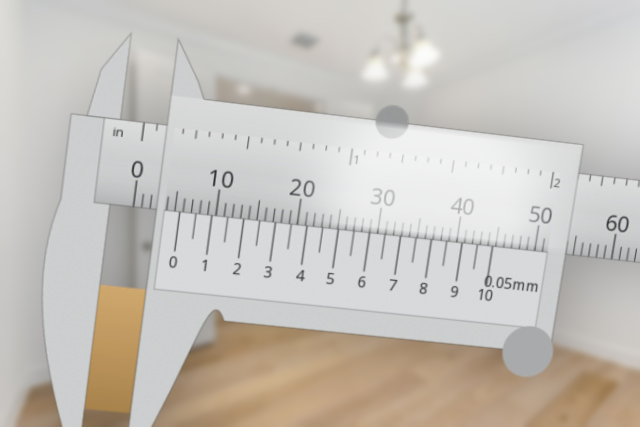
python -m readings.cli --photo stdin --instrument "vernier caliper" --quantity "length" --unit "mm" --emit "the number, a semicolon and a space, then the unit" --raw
5.6; mm
